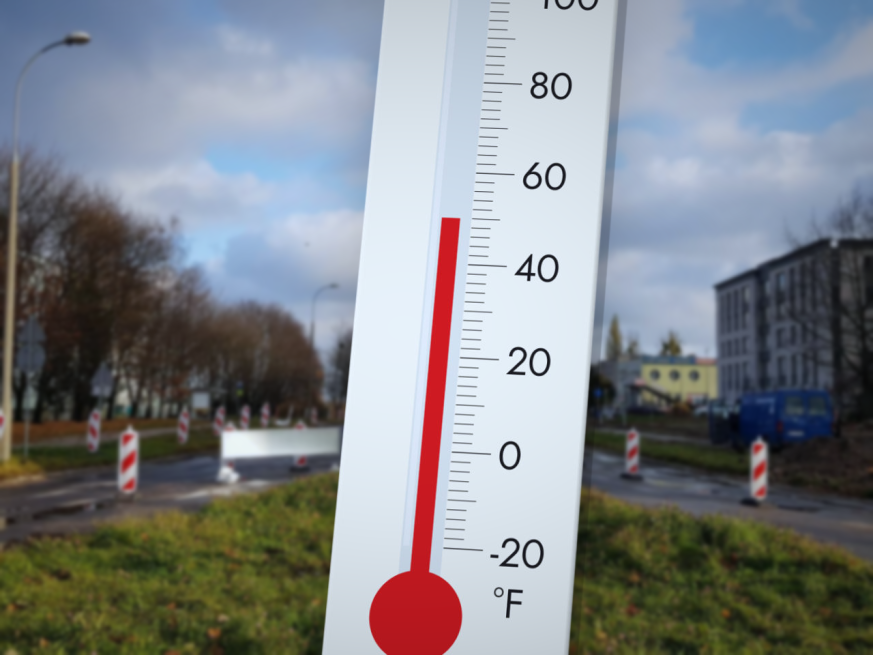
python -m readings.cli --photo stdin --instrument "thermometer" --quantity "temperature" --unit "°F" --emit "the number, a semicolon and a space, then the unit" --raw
50; °F
